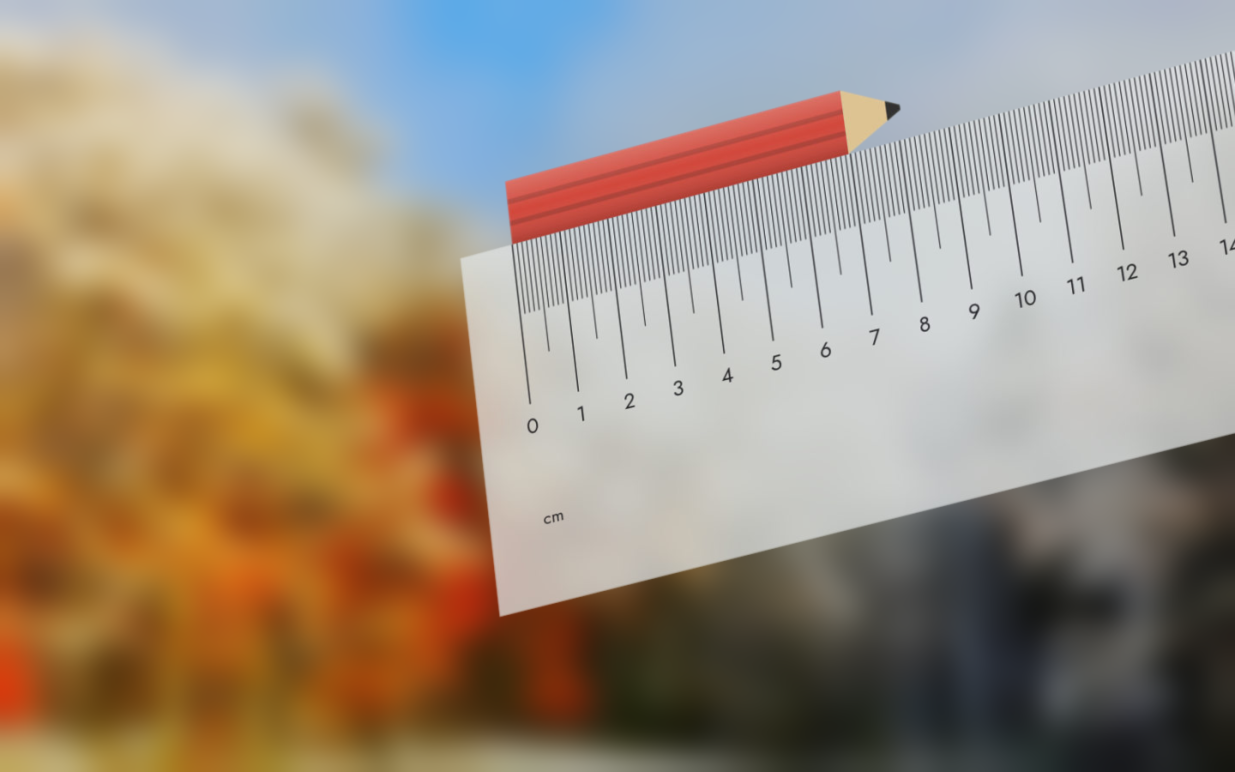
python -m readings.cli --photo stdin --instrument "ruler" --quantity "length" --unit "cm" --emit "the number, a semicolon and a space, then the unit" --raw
8.1; cm
